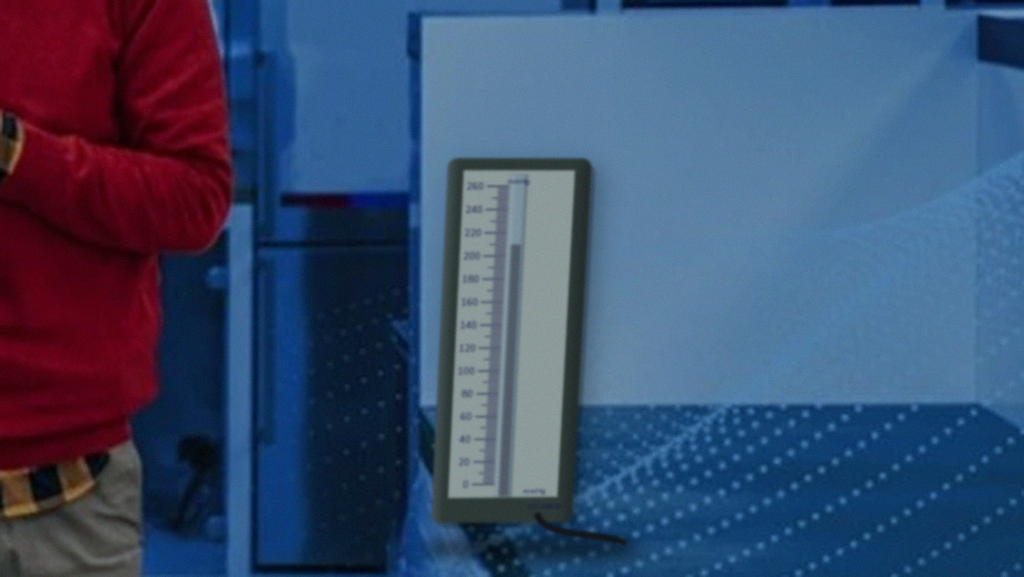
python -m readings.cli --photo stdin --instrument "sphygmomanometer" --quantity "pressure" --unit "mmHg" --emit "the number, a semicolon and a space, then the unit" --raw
210; mmHg
